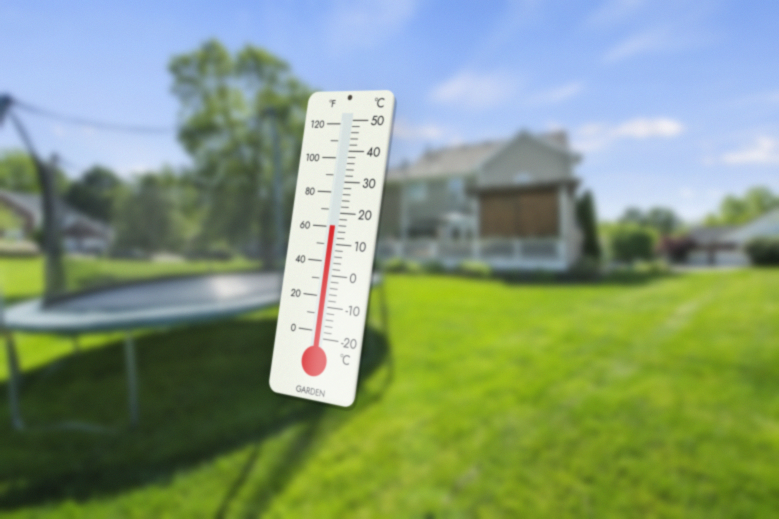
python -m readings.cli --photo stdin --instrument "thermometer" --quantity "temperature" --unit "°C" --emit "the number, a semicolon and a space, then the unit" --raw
16; °C
